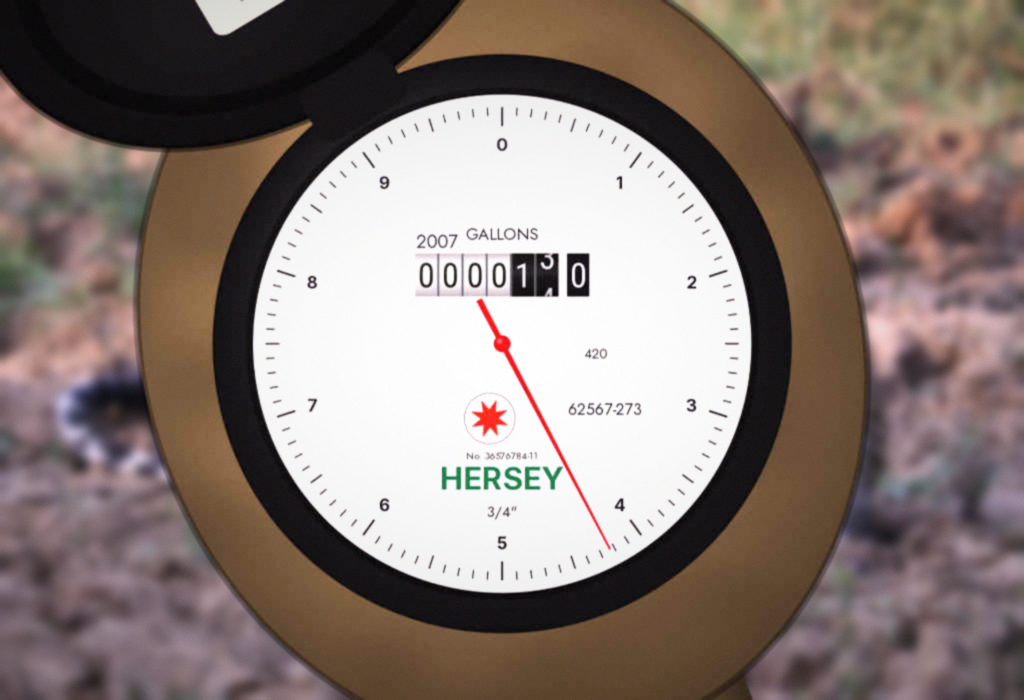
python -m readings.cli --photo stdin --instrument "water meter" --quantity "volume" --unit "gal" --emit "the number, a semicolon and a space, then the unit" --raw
134.2; gal
